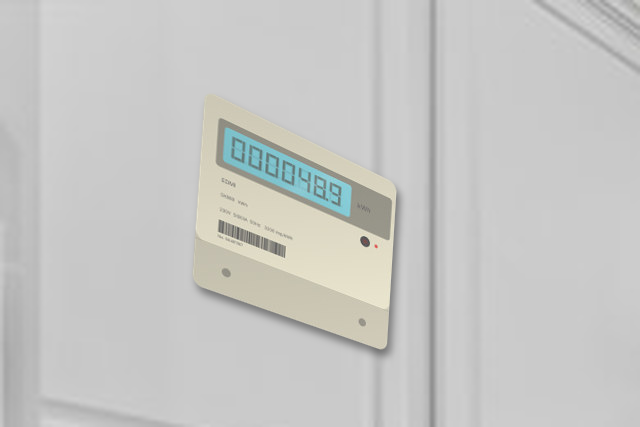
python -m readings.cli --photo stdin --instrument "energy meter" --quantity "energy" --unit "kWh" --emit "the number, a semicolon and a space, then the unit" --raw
48.9; kWh
